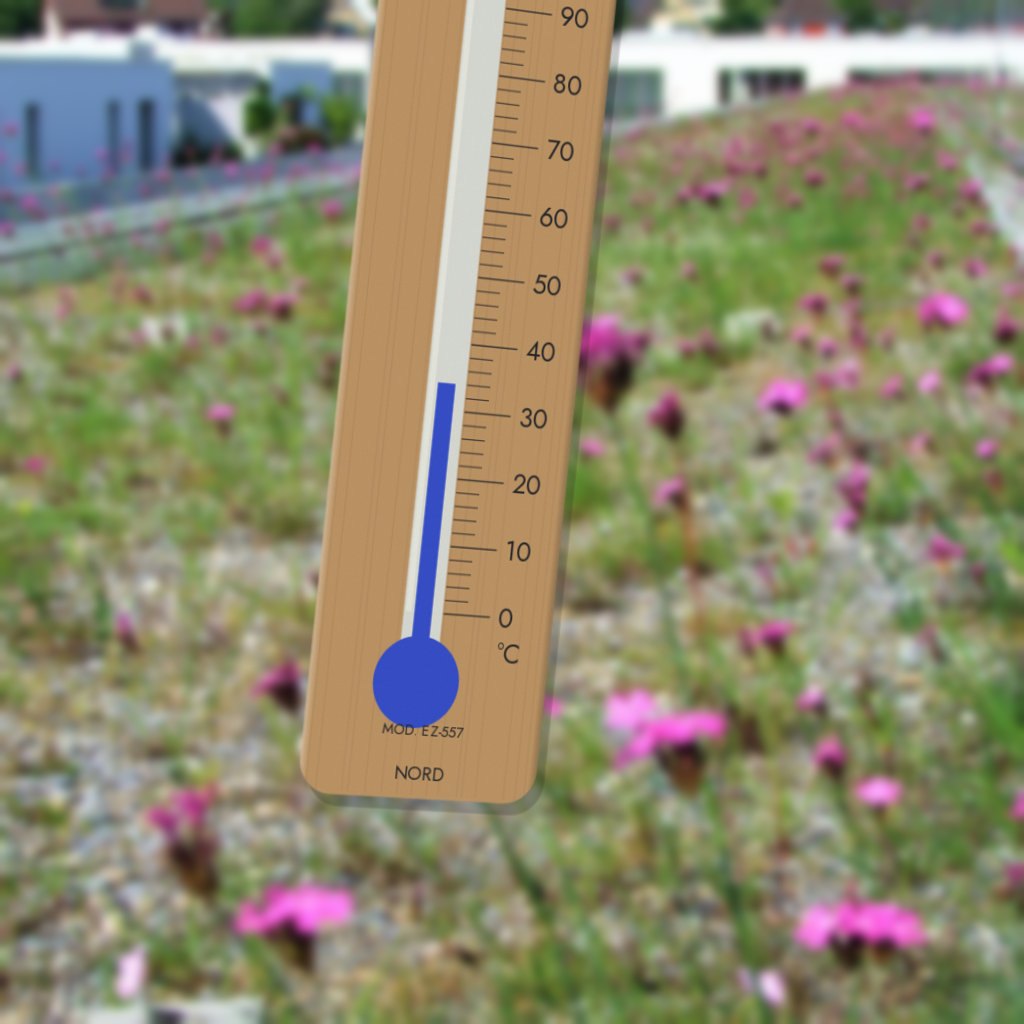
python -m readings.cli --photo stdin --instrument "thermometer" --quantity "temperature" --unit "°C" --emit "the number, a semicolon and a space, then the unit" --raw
34; °C
